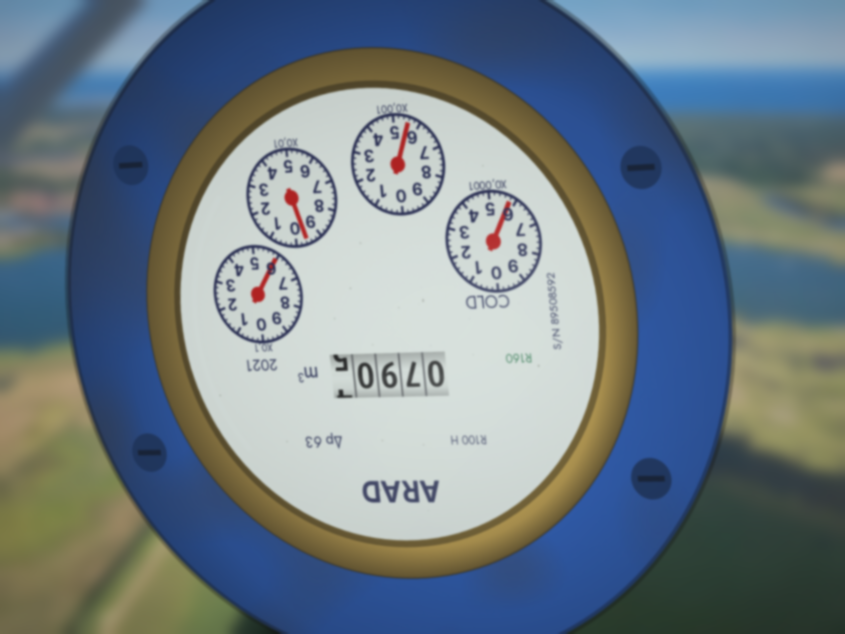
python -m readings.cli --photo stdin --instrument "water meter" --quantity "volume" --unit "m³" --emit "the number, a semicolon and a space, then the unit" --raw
7904.5955; m³
